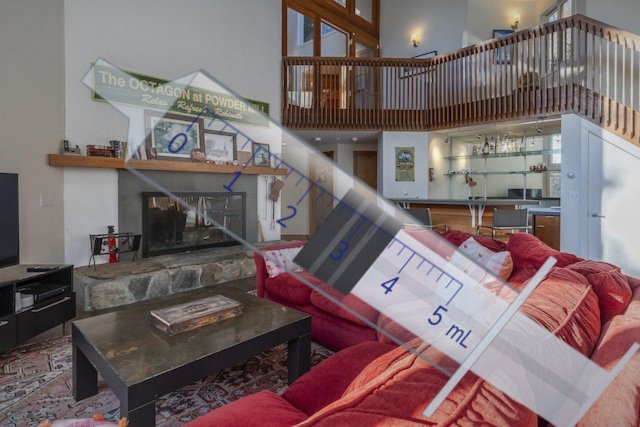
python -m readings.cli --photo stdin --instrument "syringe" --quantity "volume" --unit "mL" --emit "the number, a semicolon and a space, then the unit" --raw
2.5; mL
